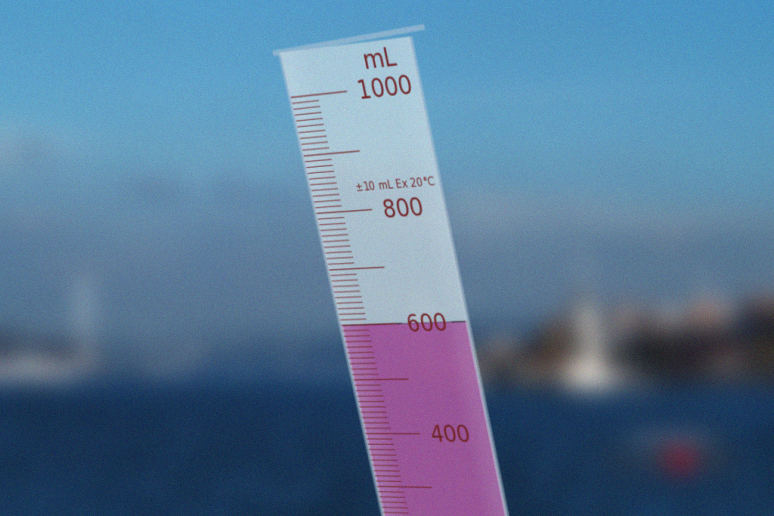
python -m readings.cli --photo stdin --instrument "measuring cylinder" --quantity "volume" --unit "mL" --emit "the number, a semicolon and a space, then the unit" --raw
600; mL
